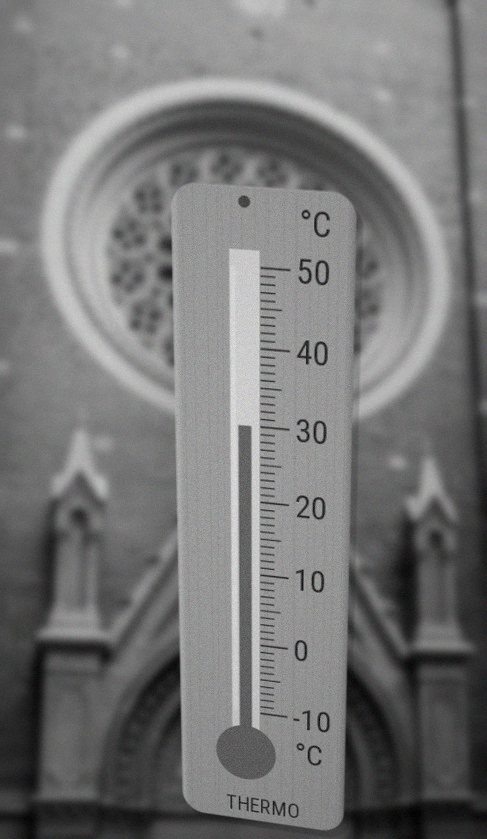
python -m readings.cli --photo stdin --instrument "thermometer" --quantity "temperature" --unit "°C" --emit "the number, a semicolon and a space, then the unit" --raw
30; °C
